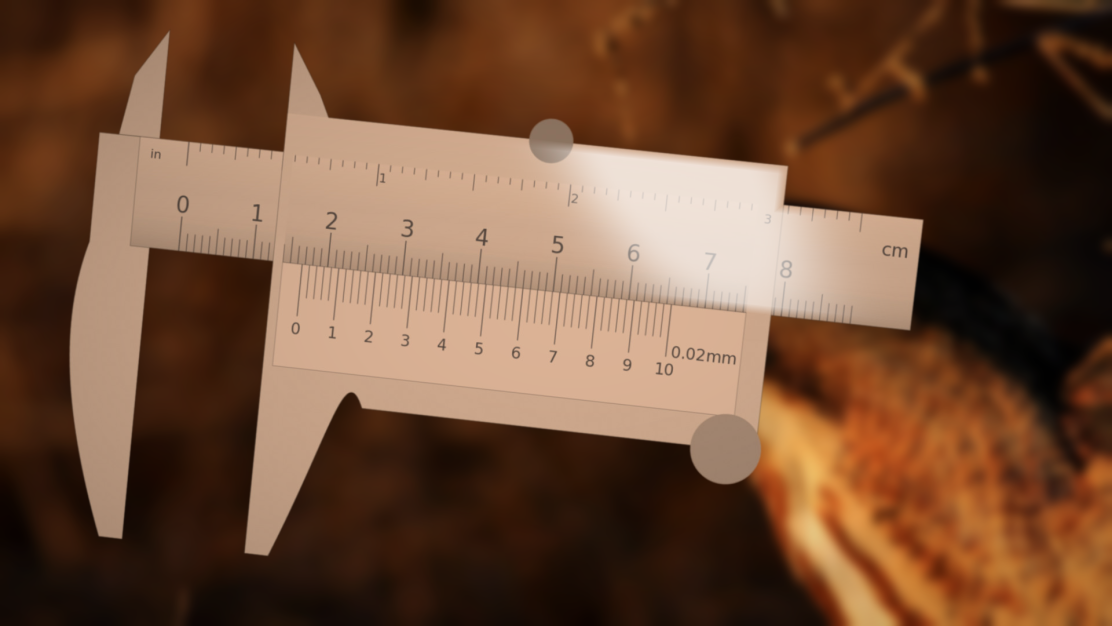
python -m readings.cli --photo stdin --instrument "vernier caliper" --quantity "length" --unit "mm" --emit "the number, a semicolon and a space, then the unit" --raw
16.6; mm
